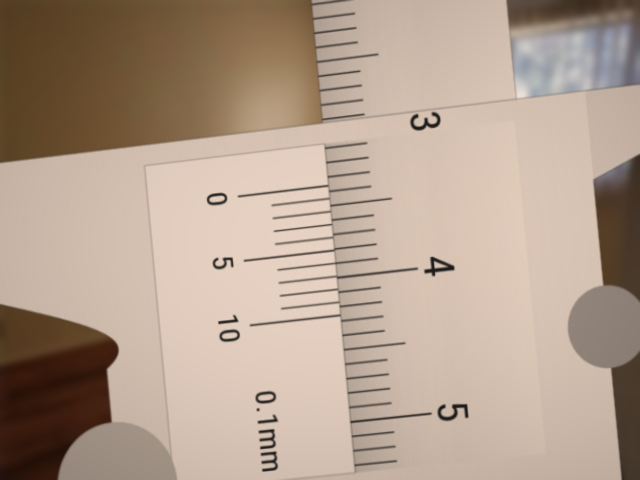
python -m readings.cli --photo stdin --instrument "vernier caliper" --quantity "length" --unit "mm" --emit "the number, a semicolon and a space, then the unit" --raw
33.6; mm
